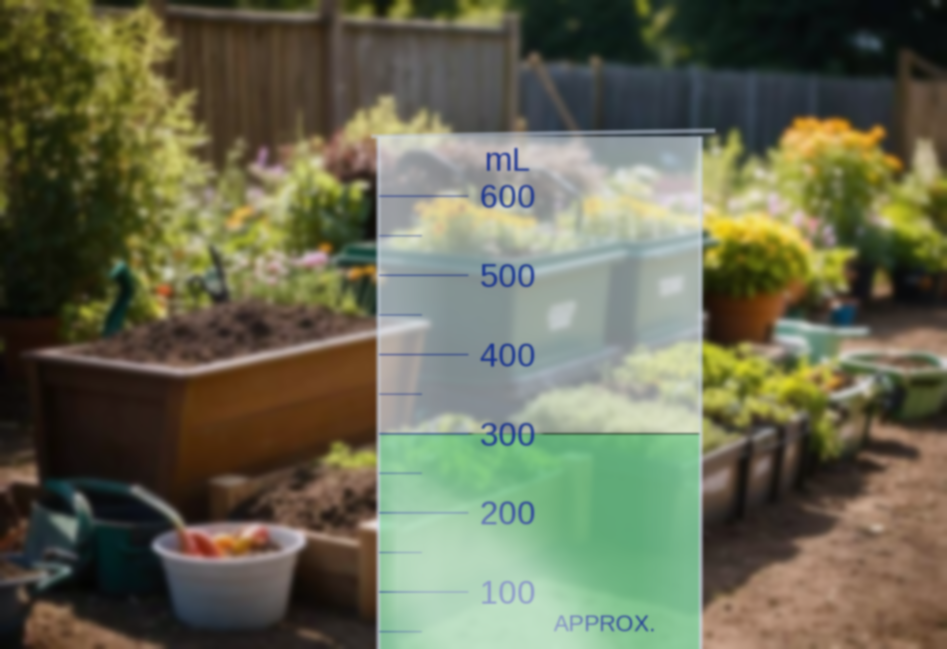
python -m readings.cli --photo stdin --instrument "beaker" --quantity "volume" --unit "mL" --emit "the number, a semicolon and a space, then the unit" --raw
300; mL
